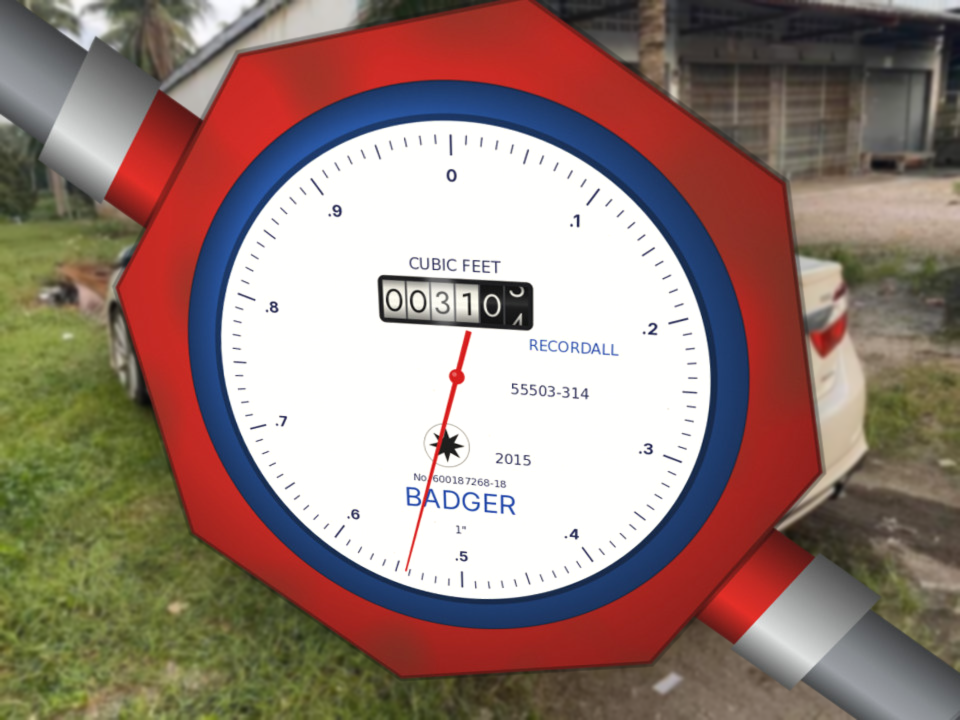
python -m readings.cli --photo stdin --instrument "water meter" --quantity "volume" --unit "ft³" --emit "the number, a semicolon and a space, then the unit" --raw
3103.54; ft³
